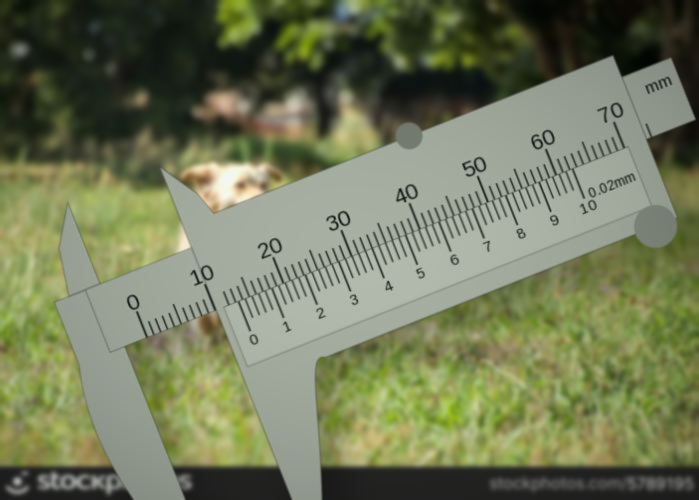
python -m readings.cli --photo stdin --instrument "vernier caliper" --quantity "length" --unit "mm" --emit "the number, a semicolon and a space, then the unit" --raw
13.4; mm
